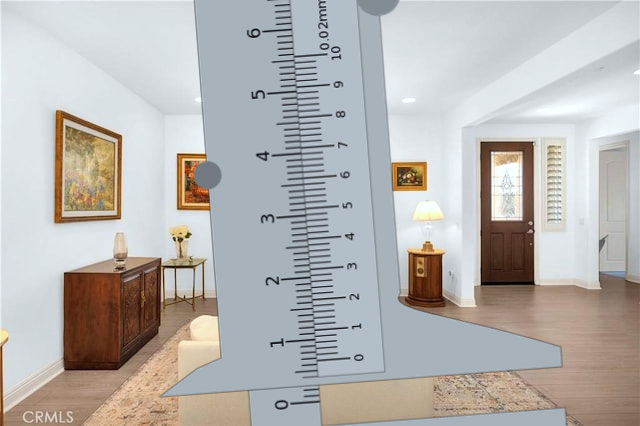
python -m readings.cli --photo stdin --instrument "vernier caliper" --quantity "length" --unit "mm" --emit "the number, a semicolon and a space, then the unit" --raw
6.6; mm
